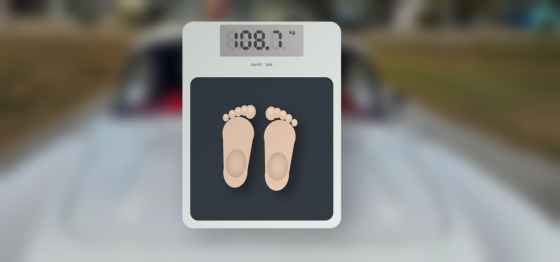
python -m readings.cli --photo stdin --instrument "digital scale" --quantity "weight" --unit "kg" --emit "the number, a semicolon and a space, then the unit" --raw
108.7; kg
